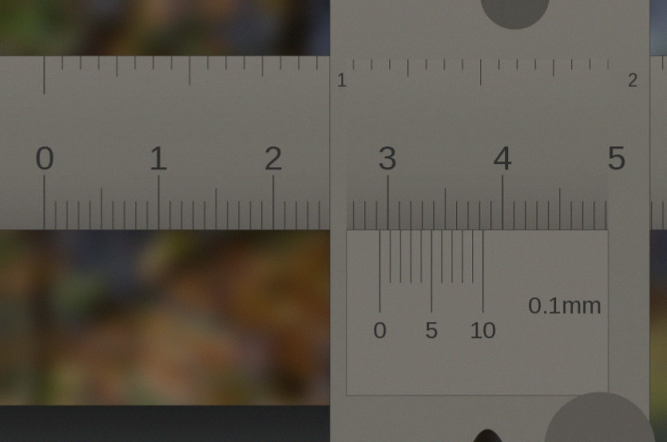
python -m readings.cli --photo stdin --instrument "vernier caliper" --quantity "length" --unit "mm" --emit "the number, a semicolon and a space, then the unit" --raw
29.3; mm
